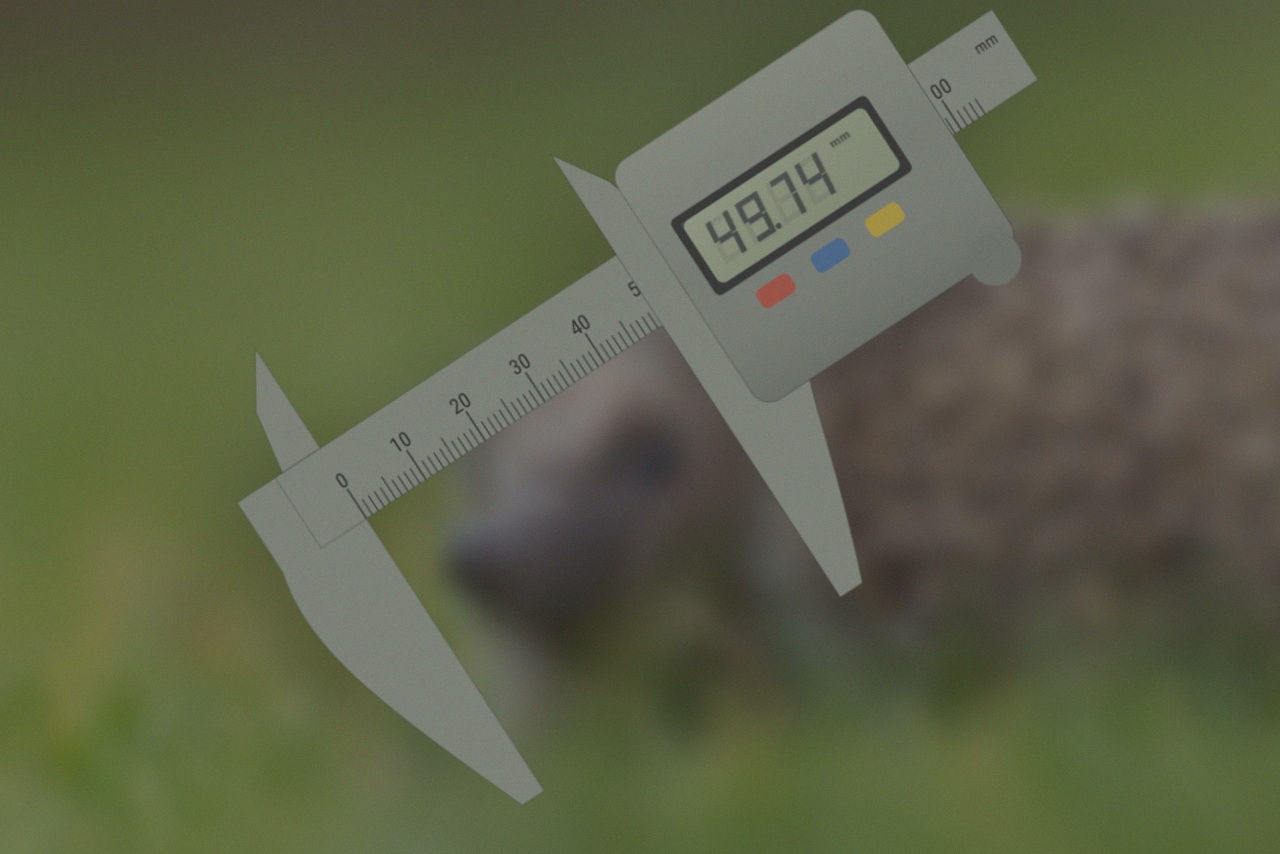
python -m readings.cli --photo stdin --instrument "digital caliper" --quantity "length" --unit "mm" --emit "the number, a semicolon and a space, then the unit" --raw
49.74; mm
